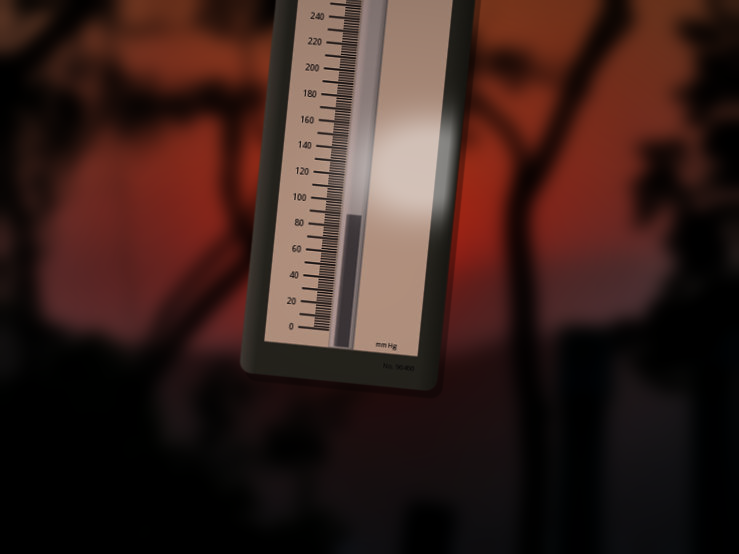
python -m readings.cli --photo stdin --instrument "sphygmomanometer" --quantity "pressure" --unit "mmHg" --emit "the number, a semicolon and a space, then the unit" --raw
90; mmHg
